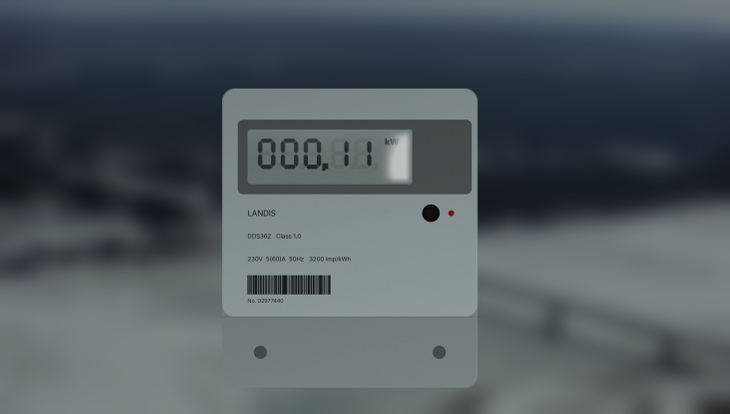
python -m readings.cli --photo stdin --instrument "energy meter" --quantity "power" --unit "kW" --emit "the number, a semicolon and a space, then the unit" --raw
0.11; kW
